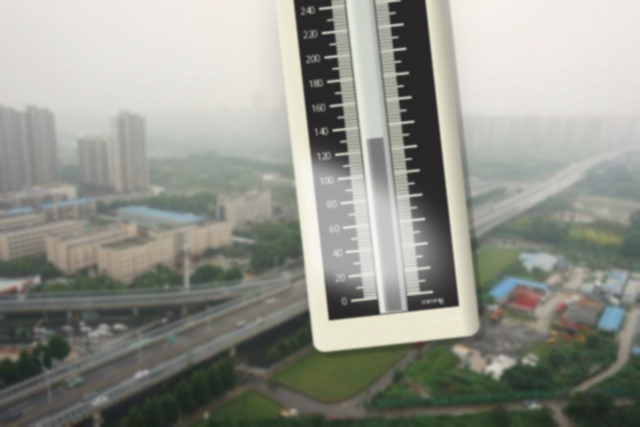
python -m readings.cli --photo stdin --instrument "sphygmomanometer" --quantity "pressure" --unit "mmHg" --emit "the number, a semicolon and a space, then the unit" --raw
130; mmHg
